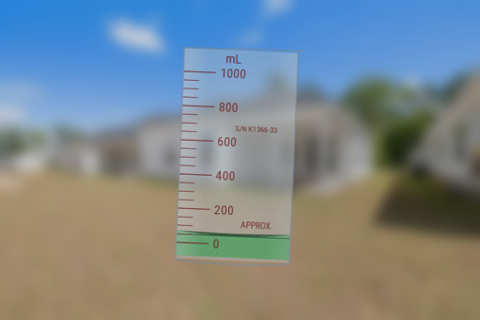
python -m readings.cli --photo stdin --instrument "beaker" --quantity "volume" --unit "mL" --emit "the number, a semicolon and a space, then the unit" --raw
50; mL
